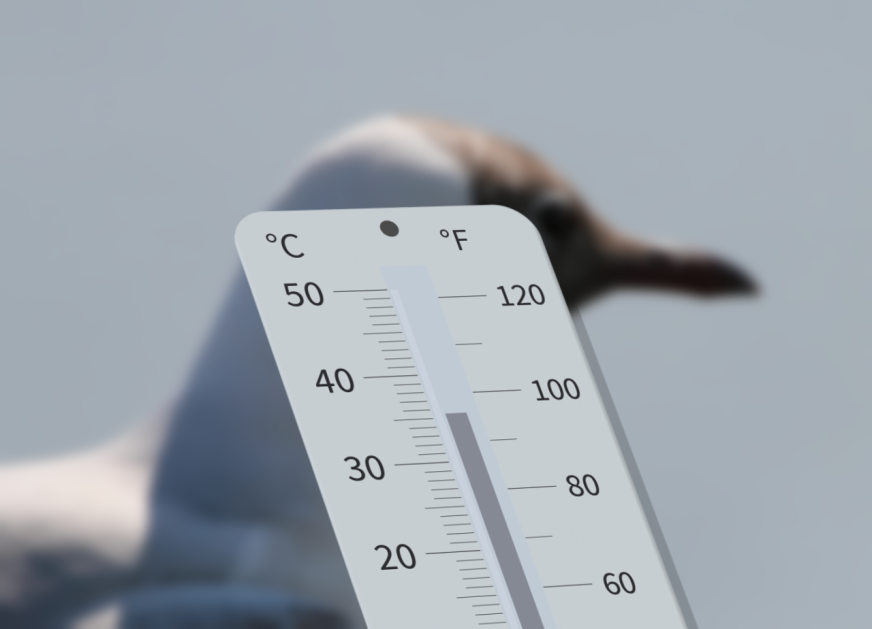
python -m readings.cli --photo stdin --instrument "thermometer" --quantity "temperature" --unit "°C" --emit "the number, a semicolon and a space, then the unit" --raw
35.5; °C
